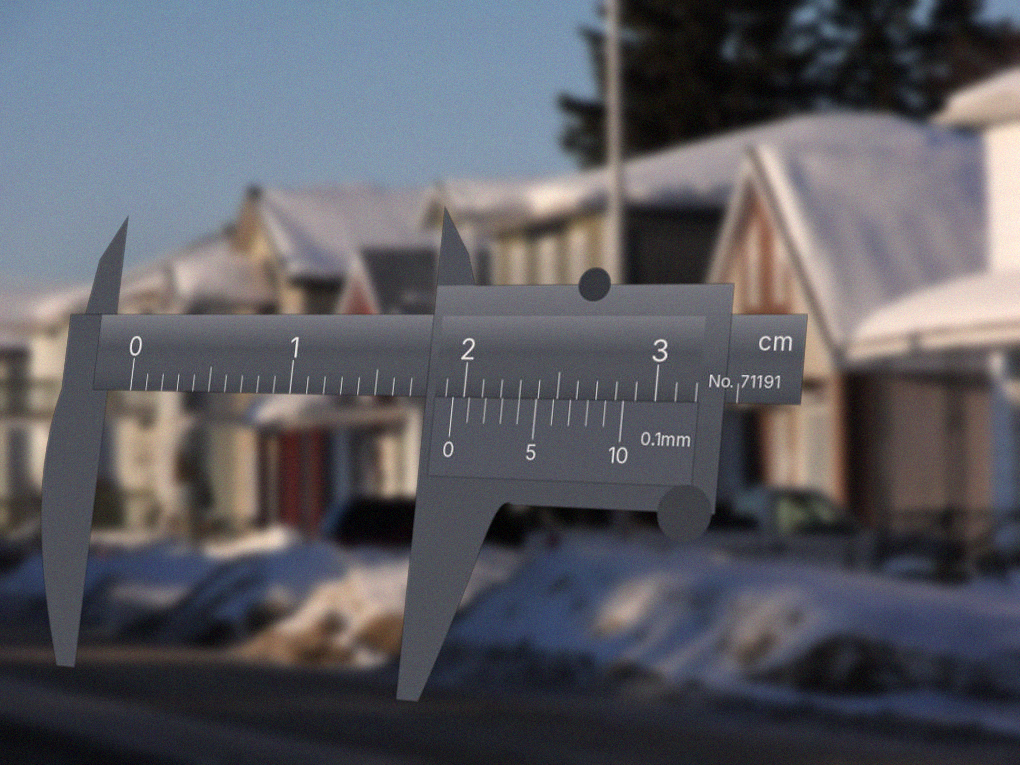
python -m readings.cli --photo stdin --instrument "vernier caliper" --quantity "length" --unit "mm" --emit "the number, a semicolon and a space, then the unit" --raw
19.4; mm
